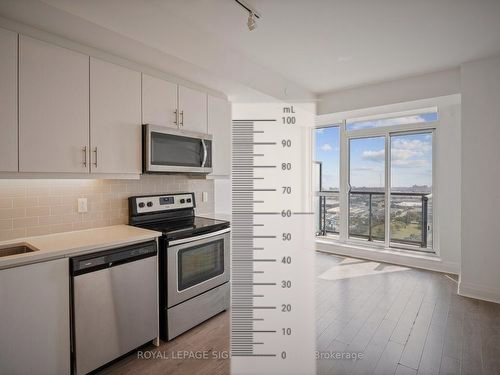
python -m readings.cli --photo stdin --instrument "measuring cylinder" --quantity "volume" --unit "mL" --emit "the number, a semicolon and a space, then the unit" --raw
60; mL
